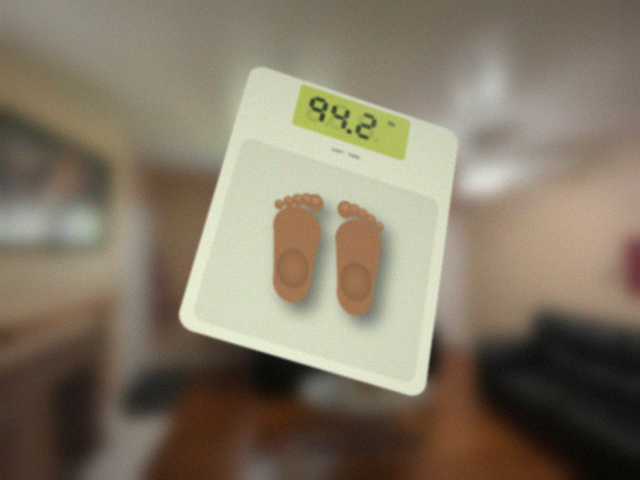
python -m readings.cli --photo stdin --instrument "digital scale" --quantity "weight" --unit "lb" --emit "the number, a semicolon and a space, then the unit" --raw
94.2; lb
